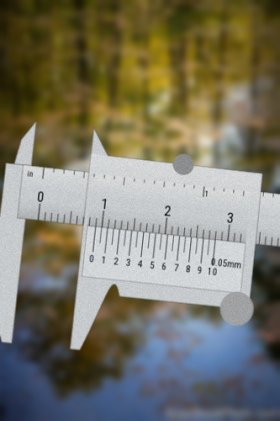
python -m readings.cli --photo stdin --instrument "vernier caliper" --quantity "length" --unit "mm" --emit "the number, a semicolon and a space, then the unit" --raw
9.0; mm
